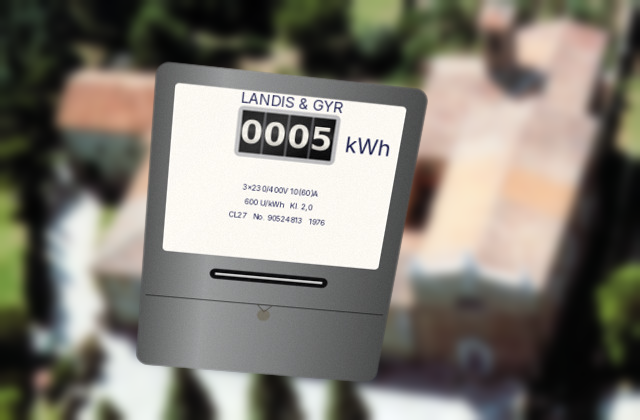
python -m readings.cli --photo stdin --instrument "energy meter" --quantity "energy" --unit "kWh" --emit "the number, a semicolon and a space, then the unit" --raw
5; kWh
